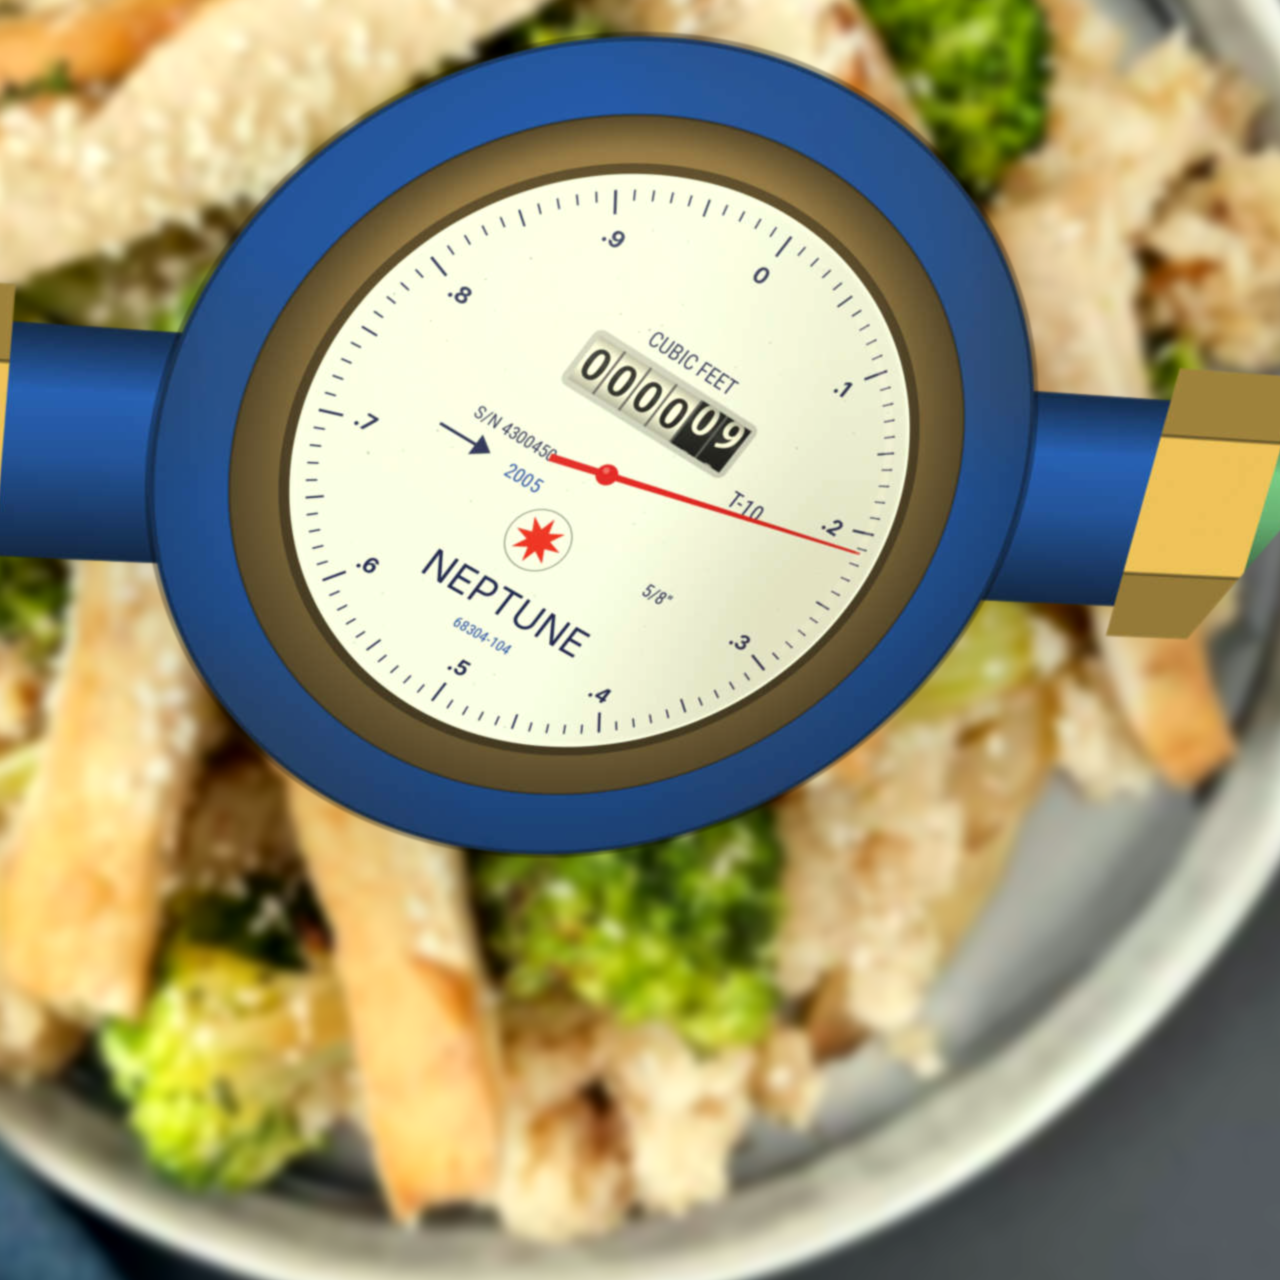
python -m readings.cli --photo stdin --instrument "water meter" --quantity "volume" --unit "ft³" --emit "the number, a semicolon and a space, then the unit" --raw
9.21; ft³
